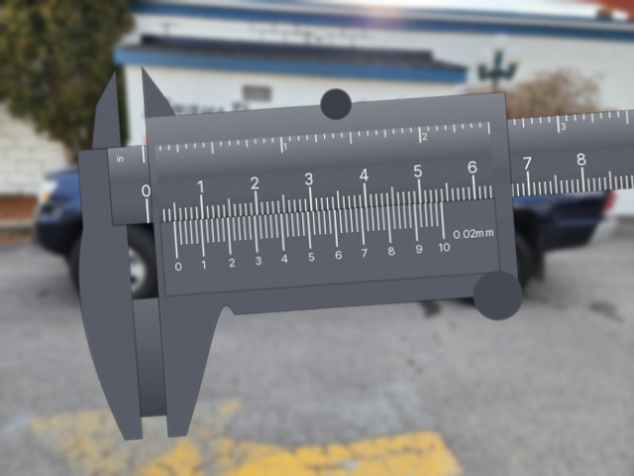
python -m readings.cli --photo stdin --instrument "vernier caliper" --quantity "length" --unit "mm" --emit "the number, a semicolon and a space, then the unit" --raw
4.8; mm
